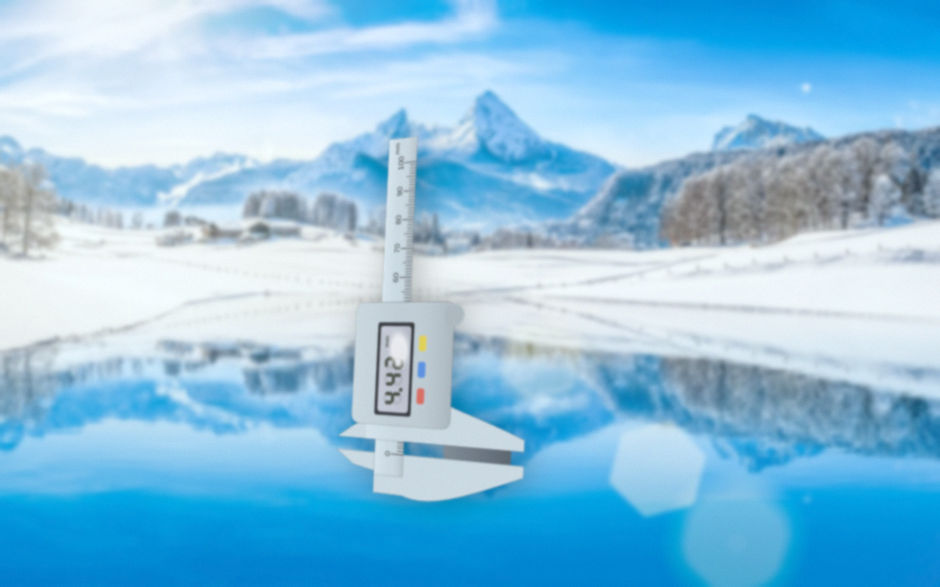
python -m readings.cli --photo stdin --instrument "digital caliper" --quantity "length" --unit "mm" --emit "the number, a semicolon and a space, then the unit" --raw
4.42; mm
